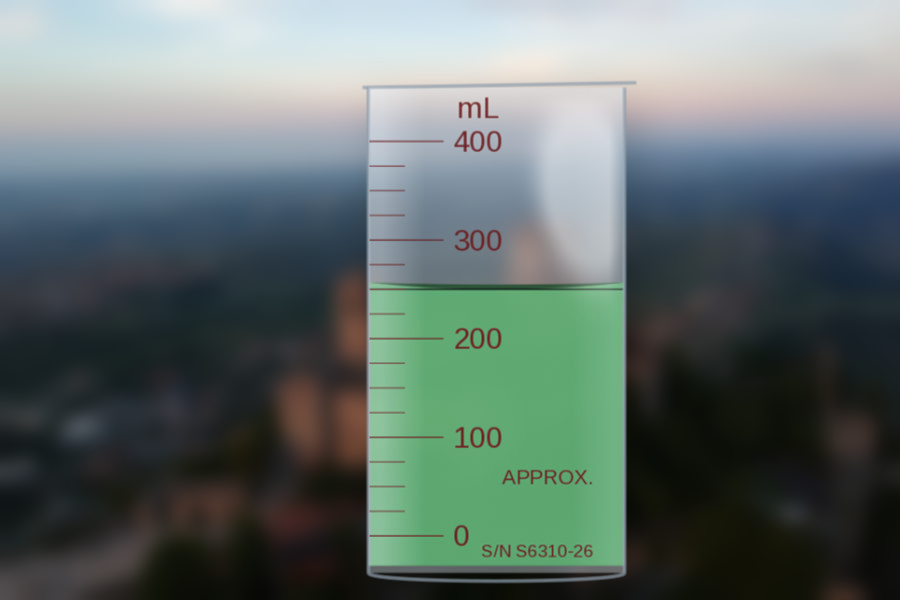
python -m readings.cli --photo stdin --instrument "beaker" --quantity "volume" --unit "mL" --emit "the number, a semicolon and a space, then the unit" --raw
250; mL
